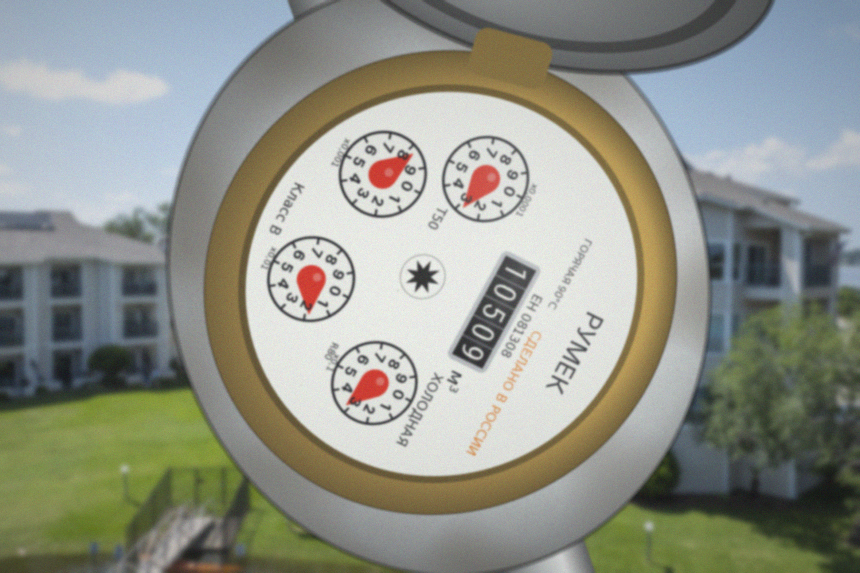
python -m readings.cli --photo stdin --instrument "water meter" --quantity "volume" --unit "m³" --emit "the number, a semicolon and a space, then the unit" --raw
10509.3182; m³
